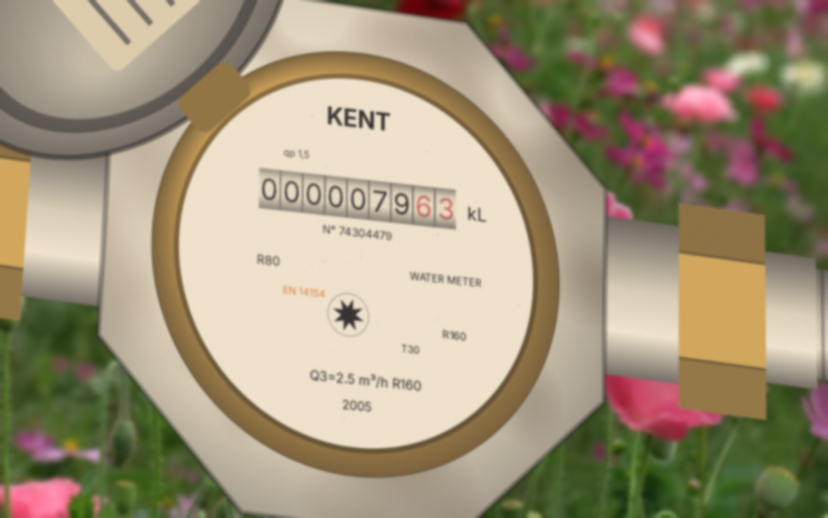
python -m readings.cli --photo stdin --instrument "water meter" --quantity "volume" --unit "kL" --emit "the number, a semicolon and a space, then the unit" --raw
79.63; kL
